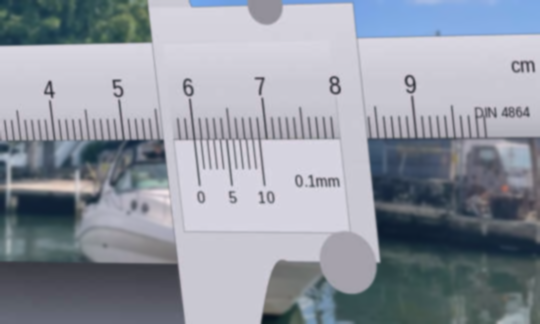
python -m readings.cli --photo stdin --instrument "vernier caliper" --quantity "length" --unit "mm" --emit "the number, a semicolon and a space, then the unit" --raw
60.0; mm
